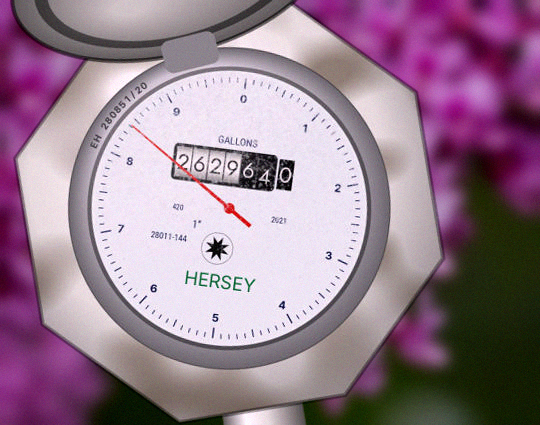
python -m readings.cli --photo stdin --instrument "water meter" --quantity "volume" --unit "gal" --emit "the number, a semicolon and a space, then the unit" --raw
2629638.4; gal
